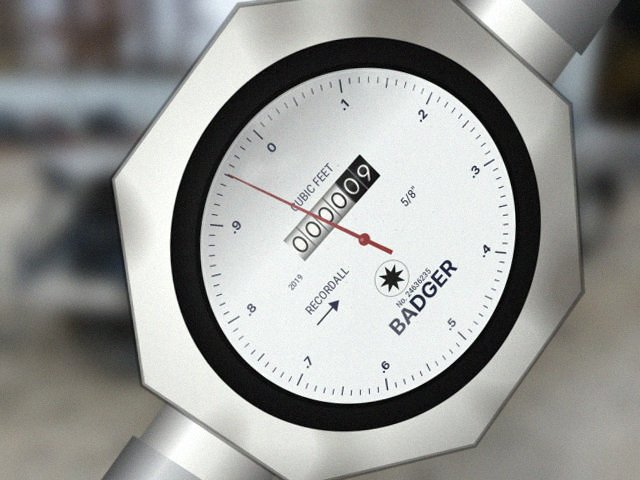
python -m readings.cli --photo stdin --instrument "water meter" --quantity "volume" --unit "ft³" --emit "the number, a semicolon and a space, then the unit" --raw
8.95; ft³
